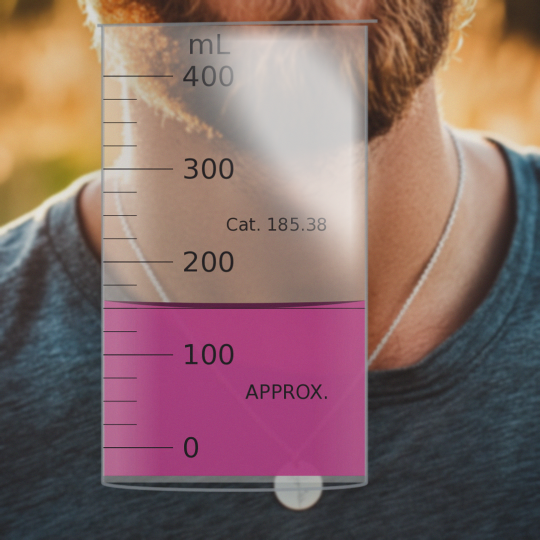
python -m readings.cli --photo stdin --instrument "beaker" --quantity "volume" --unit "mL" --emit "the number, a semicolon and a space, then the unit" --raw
150; mL
